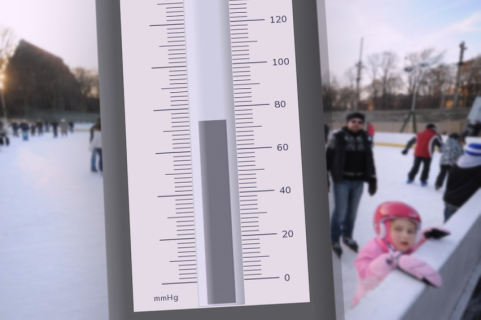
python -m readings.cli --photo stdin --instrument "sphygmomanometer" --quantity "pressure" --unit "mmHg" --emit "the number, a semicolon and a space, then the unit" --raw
74; mmHg
